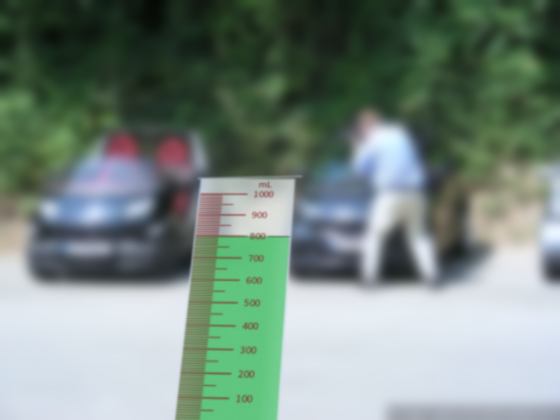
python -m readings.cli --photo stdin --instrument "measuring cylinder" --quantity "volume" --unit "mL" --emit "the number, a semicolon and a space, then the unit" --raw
800; mL
